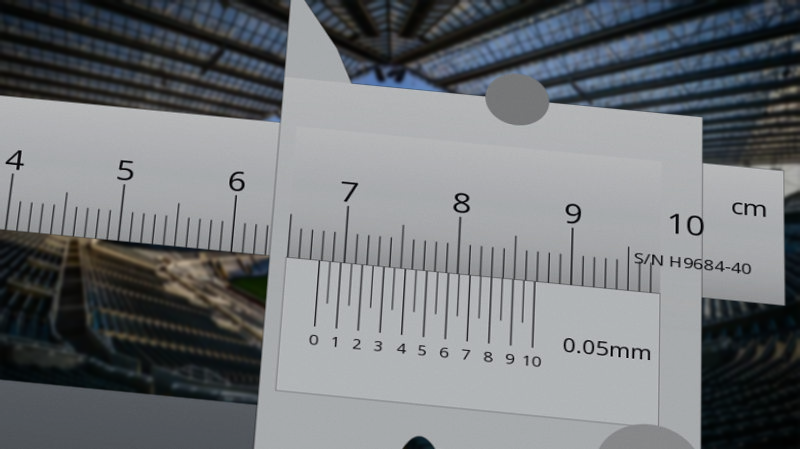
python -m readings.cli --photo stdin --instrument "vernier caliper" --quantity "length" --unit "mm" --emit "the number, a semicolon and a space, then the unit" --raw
67.8; mm
